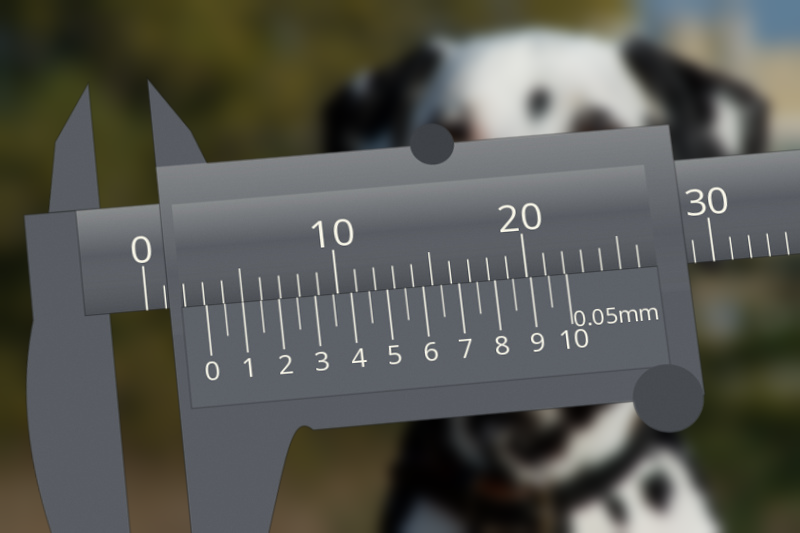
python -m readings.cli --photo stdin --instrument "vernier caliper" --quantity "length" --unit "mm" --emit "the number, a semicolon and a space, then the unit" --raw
3.1; mm
